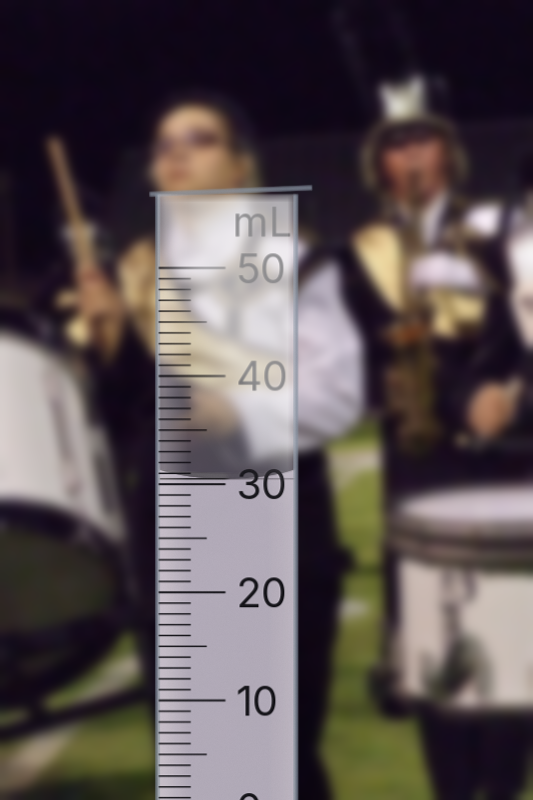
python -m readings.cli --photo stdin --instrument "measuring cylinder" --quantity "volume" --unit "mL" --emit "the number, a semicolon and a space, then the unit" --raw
30.5; mL
